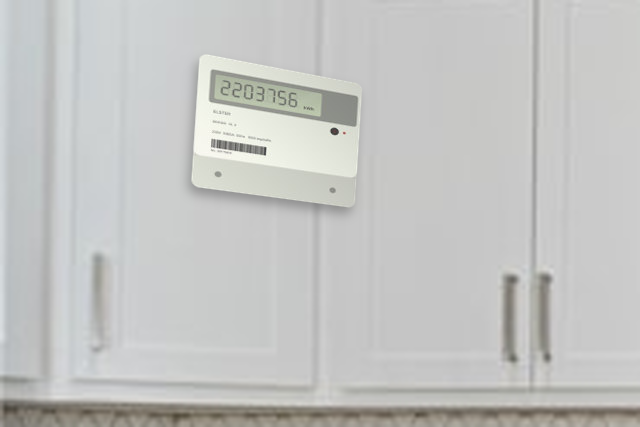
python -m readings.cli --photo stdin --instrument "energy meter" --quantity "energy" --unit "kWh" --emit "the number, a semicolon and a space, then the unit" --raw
2203756; kWh
